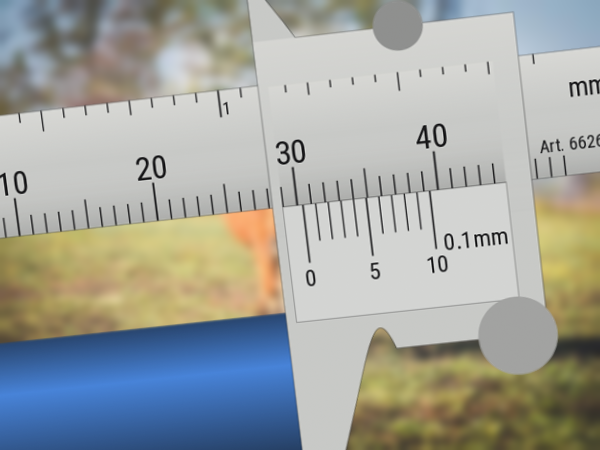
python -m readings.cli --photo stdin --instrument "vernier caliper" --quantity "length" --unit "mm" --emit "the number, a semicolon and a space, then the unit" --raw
30.4; mm
